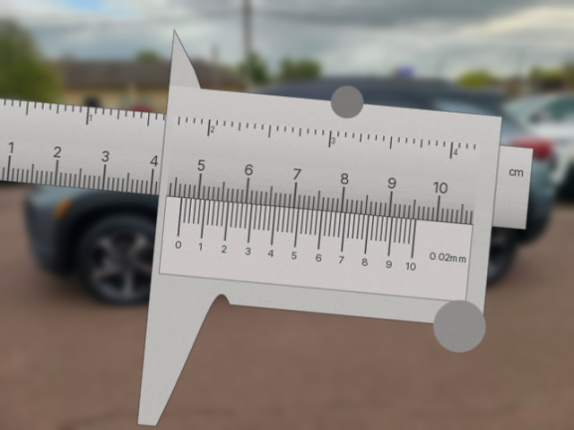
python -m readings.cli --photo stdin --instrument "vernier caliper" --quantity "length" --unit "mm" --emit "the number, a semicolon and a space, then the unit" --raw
46.5; mm
